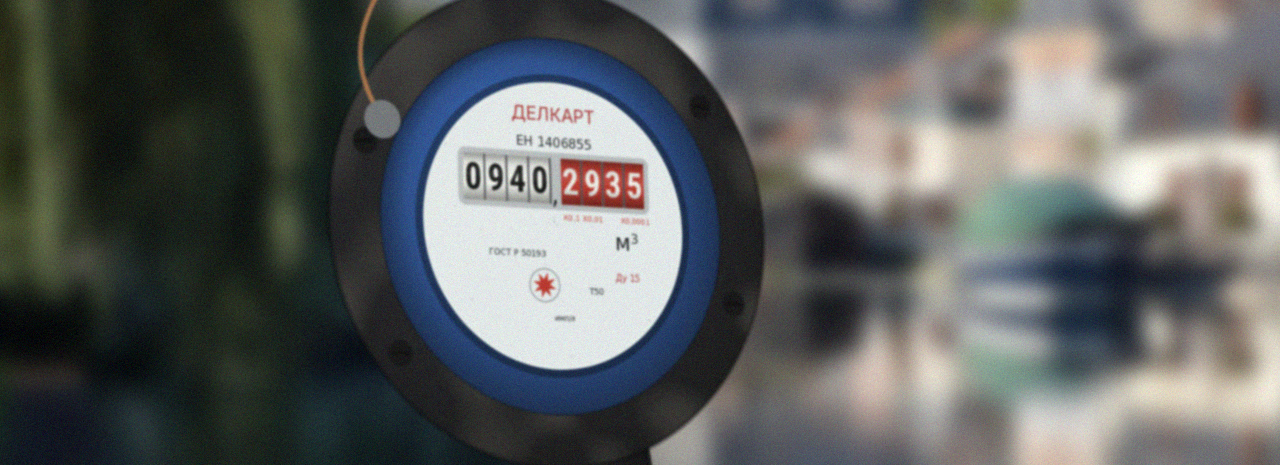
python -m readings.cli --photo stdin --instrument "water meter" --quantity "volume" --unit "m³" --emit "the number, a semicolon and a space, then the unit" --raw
940.2935; m³
